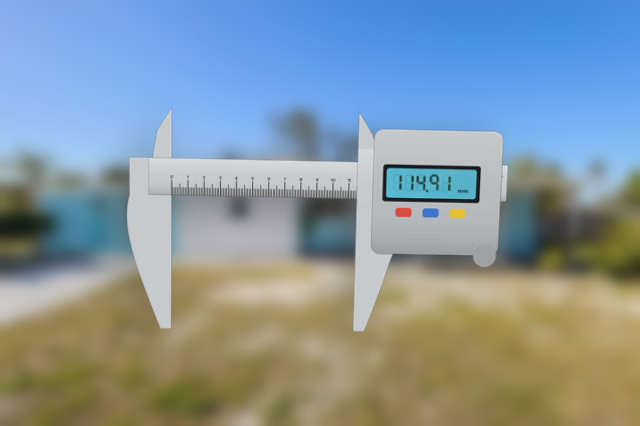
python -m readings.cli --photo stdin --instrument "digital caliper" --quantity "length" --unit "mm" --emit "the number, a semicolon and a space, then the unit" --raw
114.91; mm
